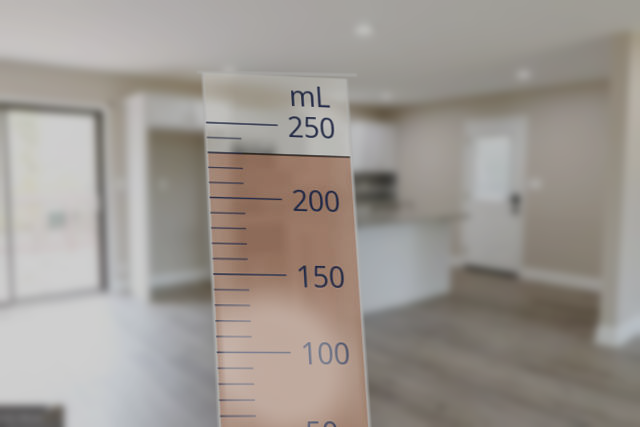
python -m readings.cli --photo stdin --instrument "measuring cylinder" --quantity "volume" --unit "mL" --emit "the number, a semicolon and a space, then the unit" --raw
230; mL
